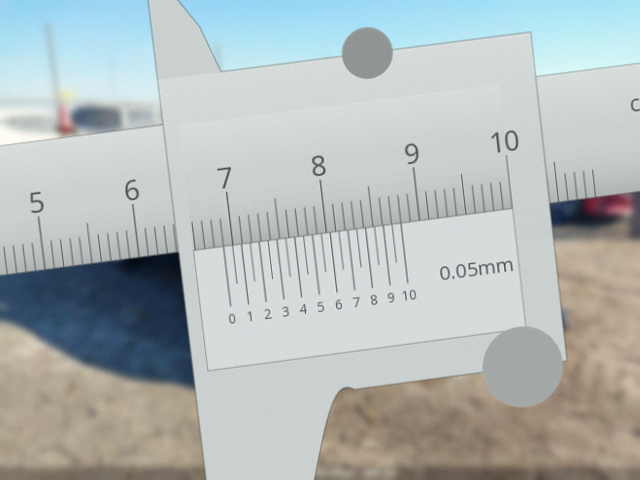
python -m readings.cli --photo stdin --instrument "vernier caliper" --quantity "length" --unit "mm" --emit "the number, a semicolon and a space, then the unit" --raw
69.0; mm
